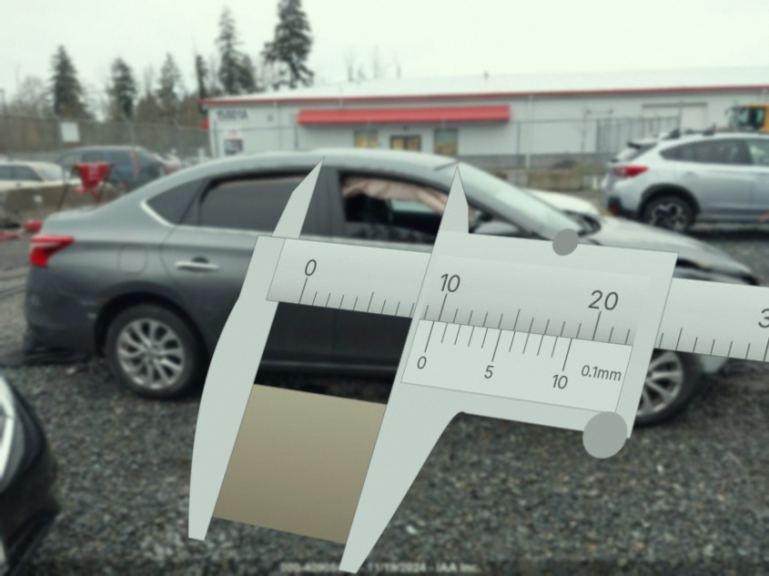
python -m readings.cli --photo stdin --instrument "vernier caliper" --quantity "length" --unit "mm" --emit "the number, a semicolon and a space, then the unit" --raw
9.7; mm
